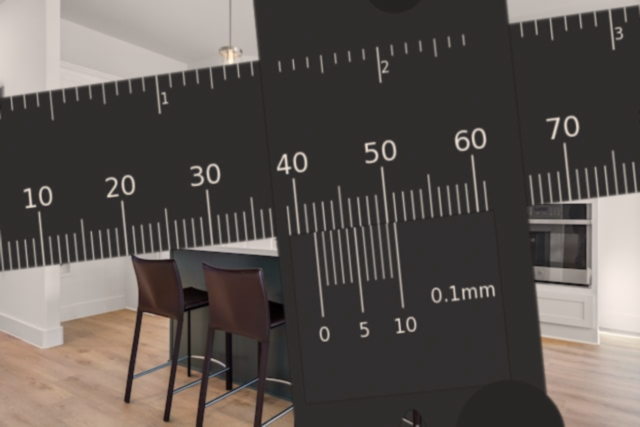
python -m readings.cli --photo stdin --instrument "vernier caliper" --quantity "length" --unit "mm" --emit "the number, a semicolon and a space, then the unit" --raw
41.8; mm
